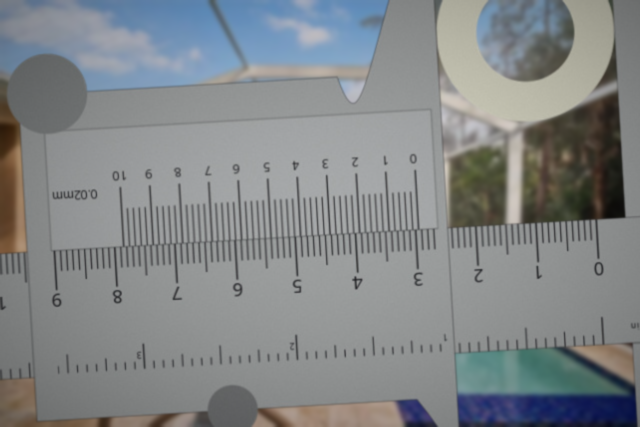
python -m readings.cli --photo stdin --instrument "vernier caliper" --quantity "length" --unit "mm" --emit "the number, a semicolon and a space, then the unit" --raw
29.5; mm
